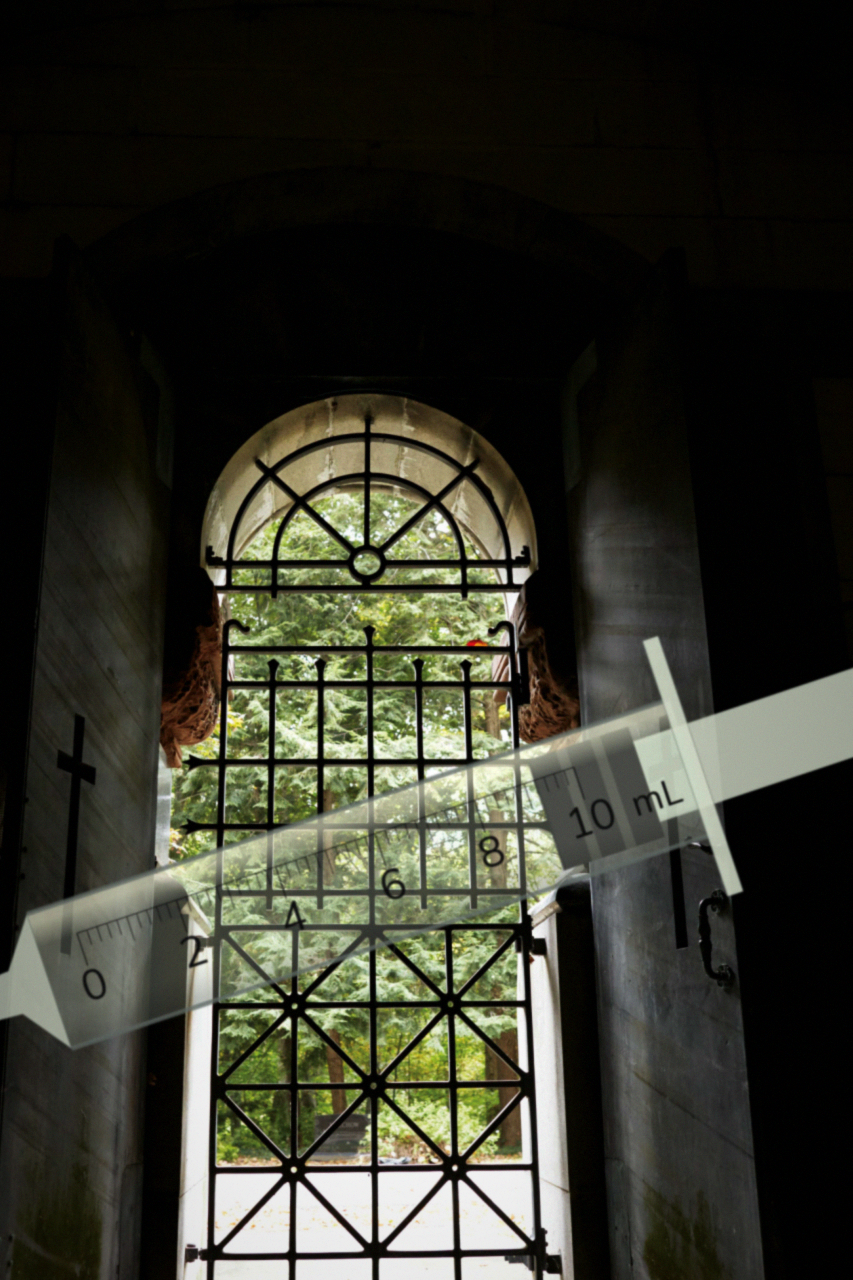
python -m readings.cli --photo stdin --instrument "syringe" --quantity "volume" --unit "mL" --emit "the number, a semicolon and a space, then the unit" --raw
9.2; mL
